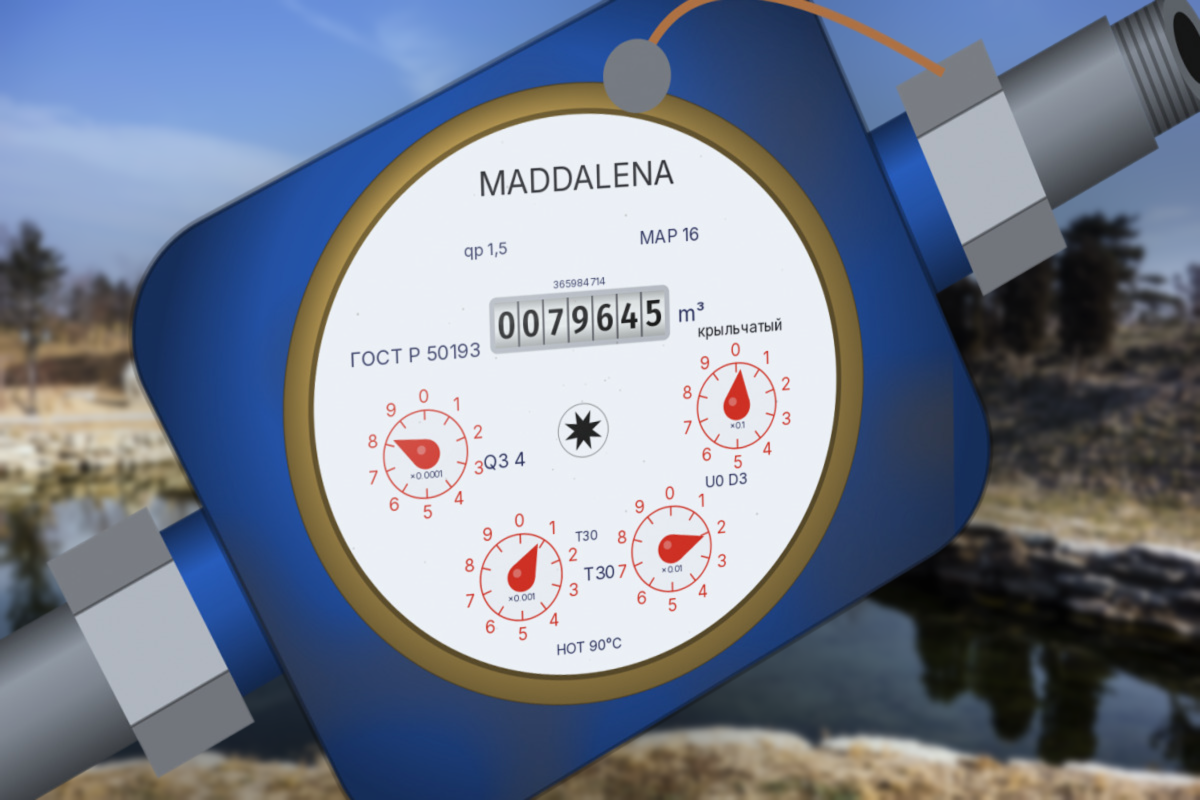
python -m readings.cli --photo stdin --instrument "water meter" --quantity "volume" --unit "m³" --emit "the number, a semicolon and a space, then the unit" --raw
79645.0208; m³
